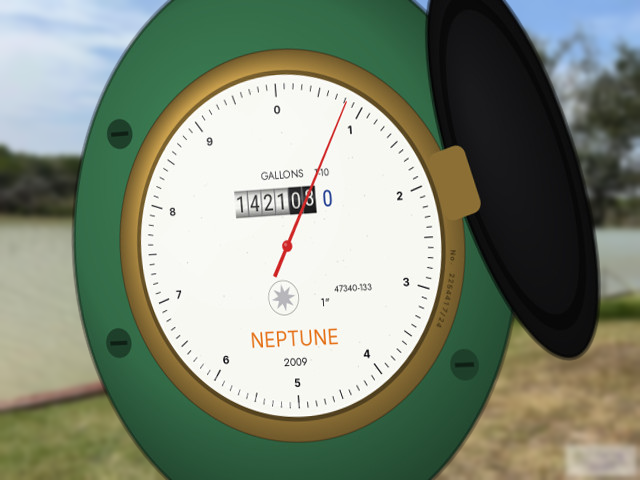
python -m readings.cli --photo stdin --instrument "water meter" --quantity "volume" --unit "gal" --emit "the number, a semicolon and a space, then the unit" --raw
1421080.8; gal
